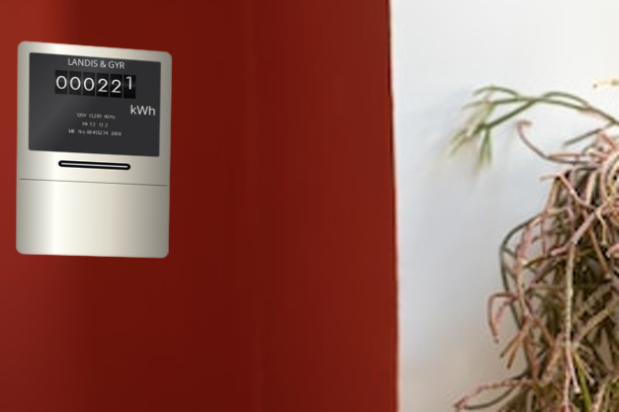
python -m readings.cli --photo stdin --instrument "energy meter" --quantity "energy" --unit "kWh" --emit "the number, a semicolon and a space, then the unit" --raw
221; kWh
